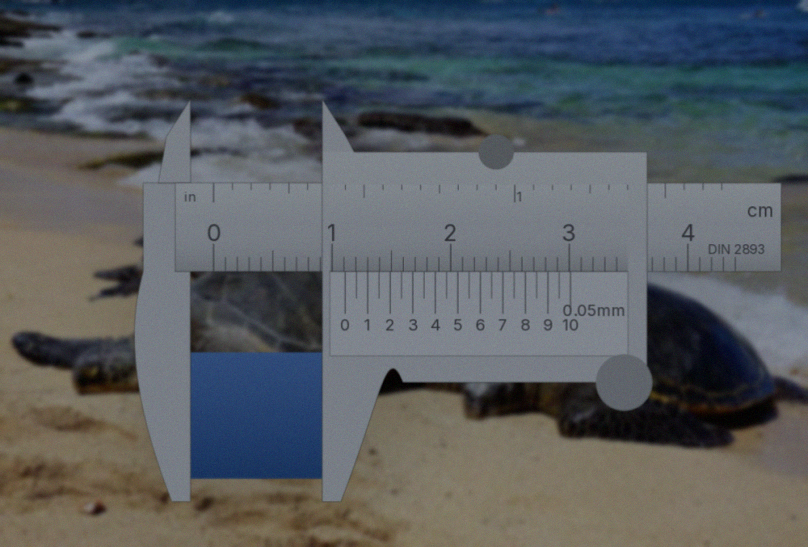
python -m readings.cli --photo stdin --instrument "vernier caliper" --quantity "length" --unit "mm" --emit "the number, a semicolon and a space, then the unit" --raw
11.1; mm
